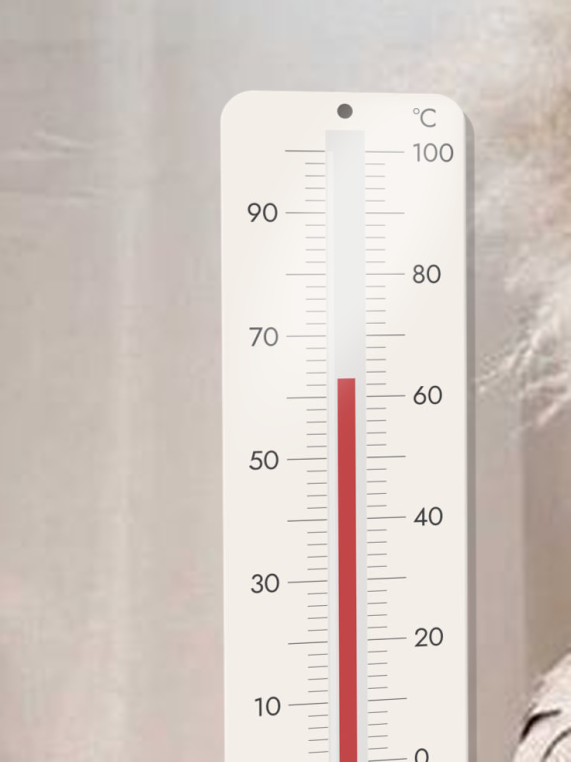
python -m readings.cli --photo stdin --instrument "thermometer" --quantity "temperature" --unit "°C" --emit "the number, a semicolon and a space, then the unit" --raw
63; °C
